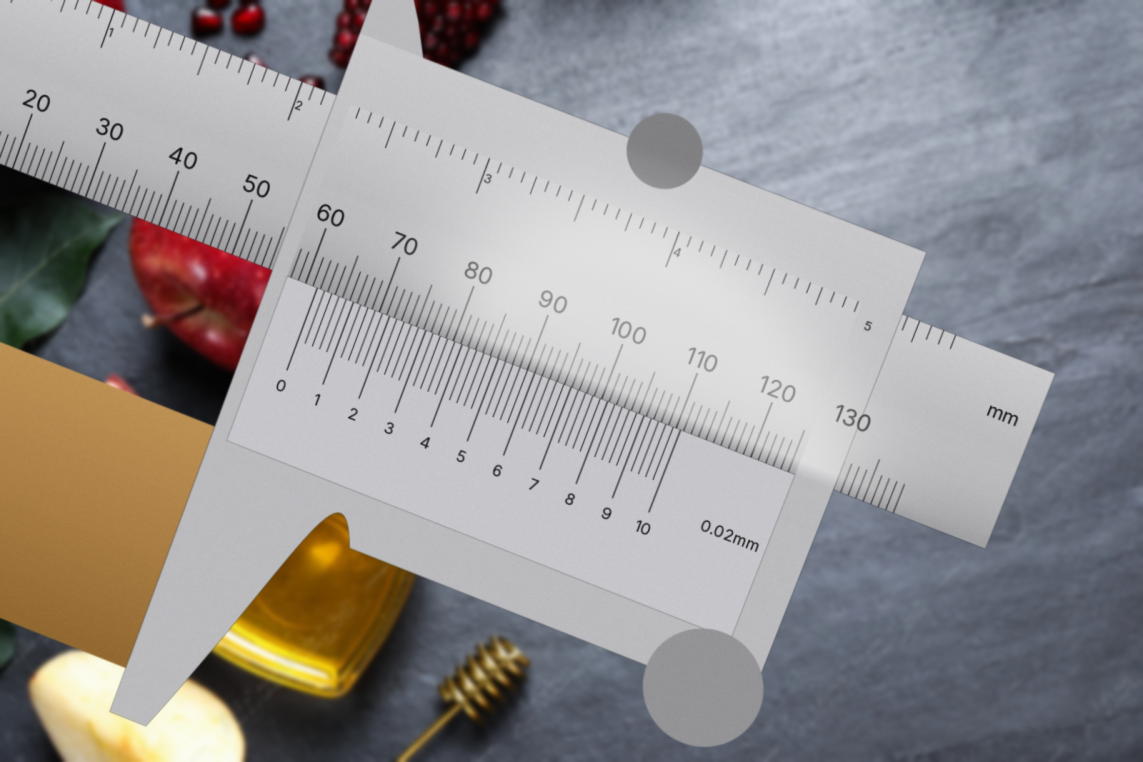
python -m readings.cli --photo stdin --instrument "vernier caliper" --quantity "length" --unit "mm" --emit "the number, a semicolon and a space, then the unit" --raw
61.6; mm
